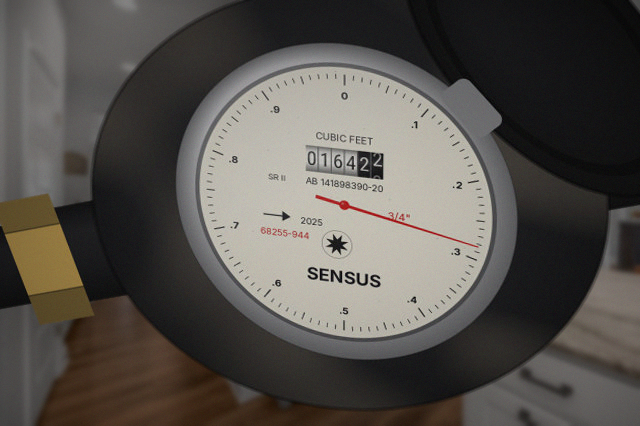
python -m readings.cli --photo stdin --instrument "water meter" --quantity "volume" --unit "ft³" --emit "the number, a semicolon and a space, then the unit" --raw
16422.28; ft³
